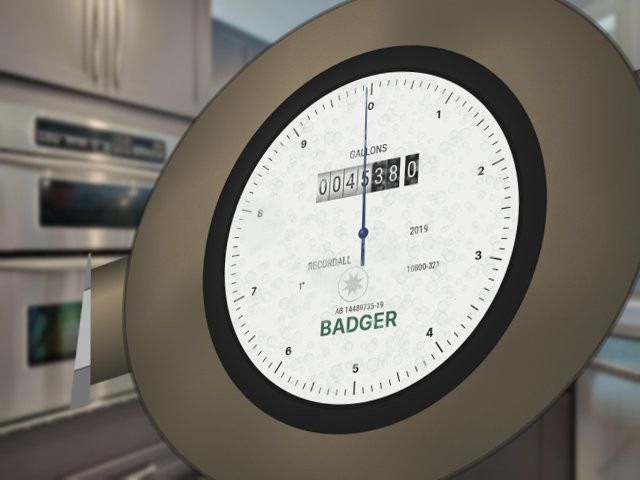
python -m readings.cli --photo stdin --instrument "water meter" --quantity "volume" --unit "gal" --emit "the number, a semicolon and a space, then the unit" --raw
45379.9; gal
